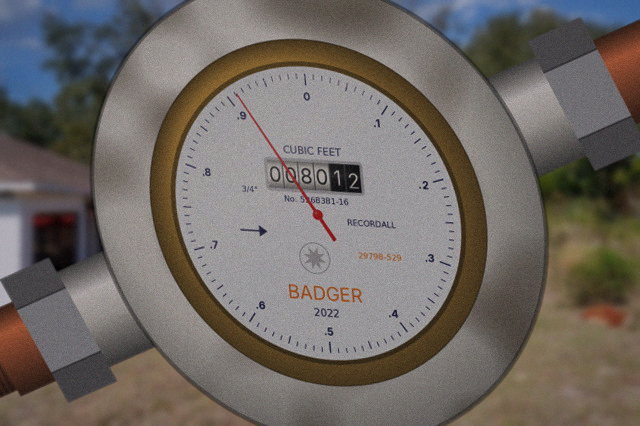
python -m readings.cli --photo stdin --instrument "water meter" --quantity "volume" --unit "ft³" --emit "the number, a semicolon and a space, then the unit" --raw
8011.91; ft³
